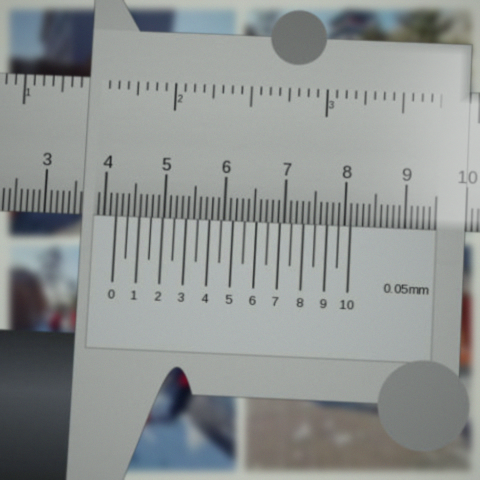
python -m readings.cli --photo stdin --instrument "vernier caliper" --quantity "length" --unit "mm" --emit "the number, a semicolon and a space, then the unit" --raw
42.0; mm
